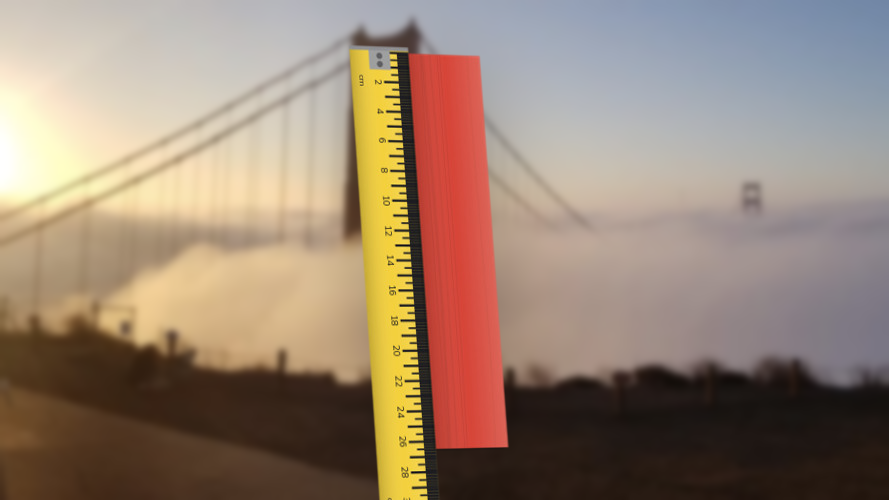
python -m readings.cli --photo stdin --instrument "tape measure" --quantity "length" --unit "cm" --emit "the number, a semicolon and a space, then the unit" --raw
26.5; cm
